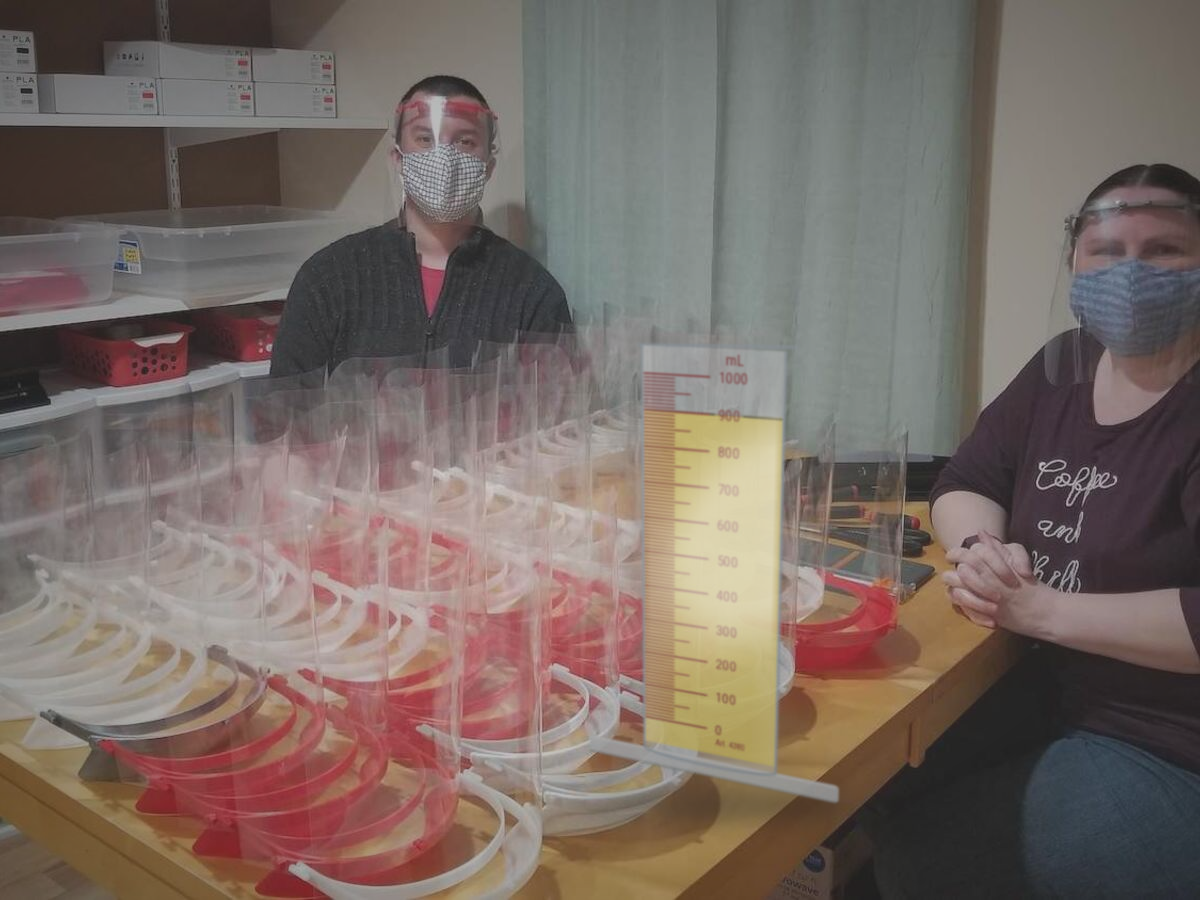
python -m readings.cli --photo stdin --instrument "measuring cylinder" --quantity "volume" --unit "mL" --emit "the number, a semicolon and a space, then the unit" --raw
900; mL
